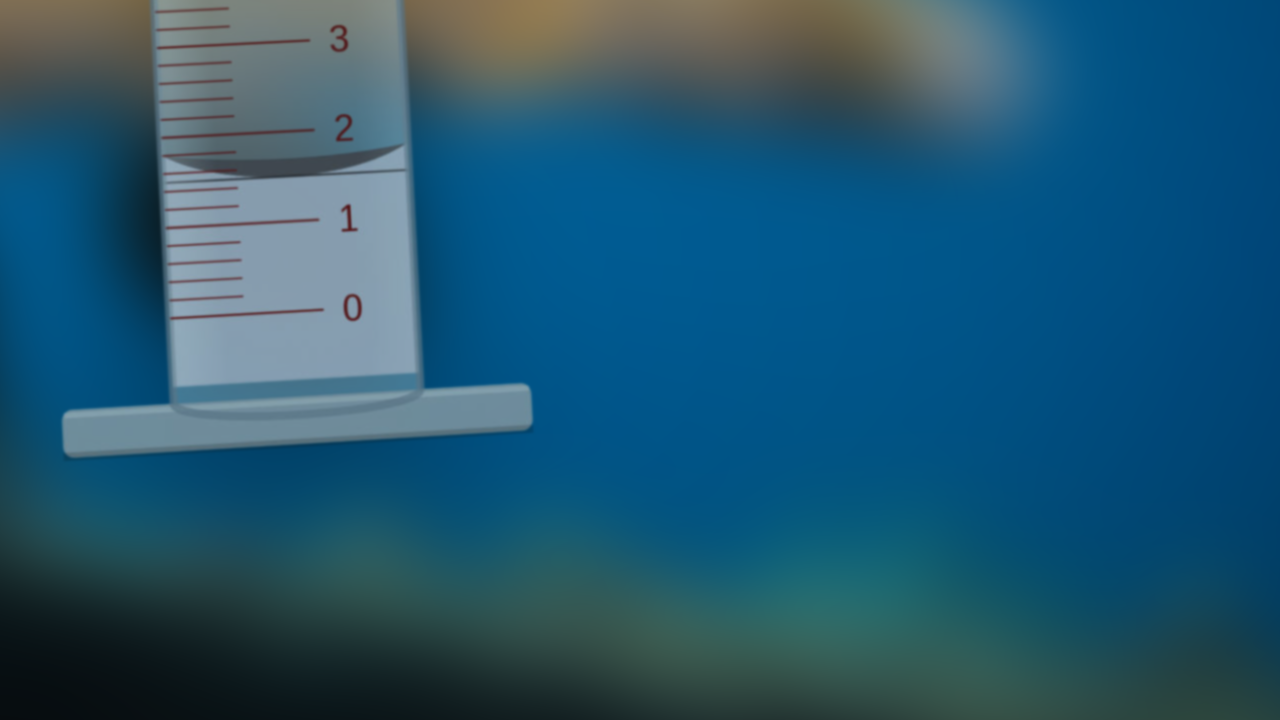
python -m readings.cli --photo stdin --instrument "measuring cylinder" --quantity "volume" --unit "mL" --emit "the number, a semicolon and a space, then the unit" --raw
1.5; mL
